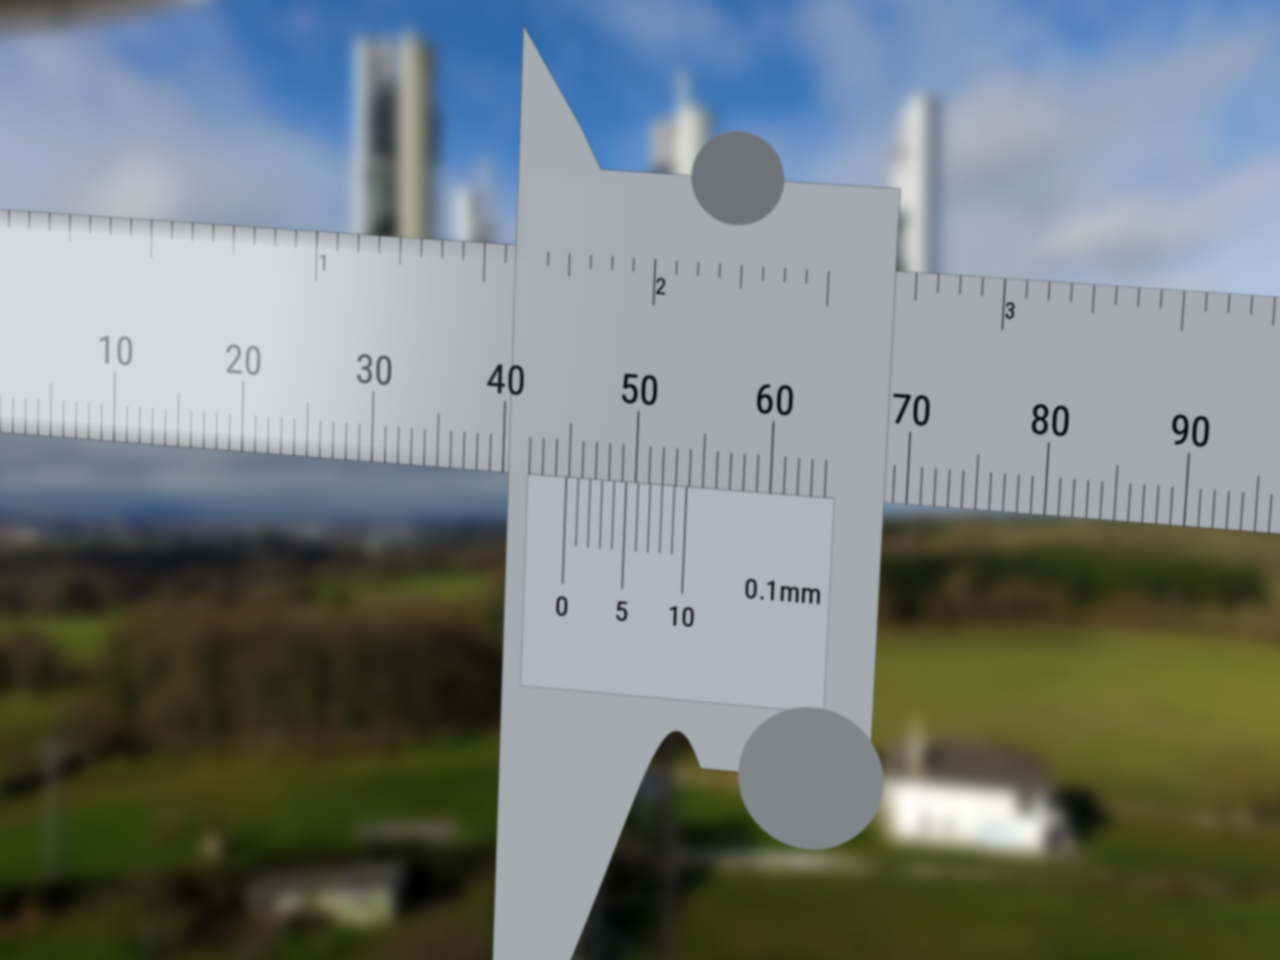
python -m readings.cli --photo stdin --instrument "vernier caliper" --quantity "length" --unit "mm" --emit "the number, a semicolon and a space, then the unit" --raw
44.8; mm
